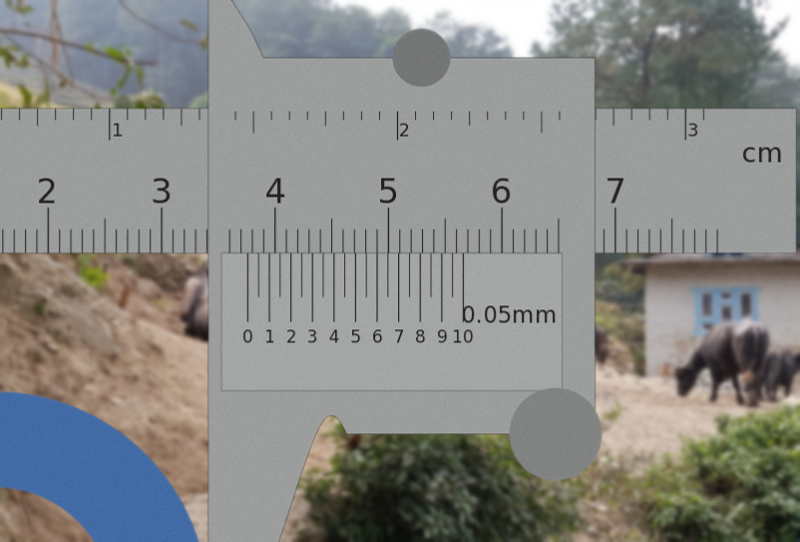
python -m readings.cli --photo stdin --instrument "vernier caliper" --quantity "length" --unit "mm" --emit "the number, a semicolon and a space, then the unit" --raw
37.6; mm
